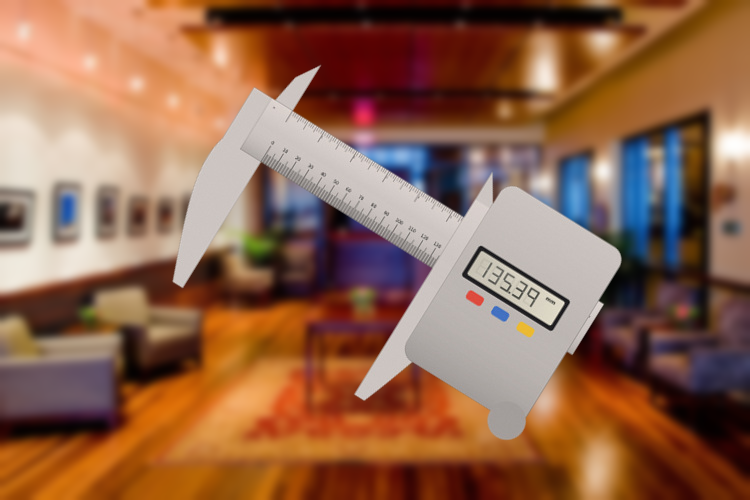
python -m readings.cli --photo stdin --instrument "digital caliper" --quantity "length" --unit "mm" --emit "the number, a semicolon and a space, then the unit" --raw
135.39; mm
